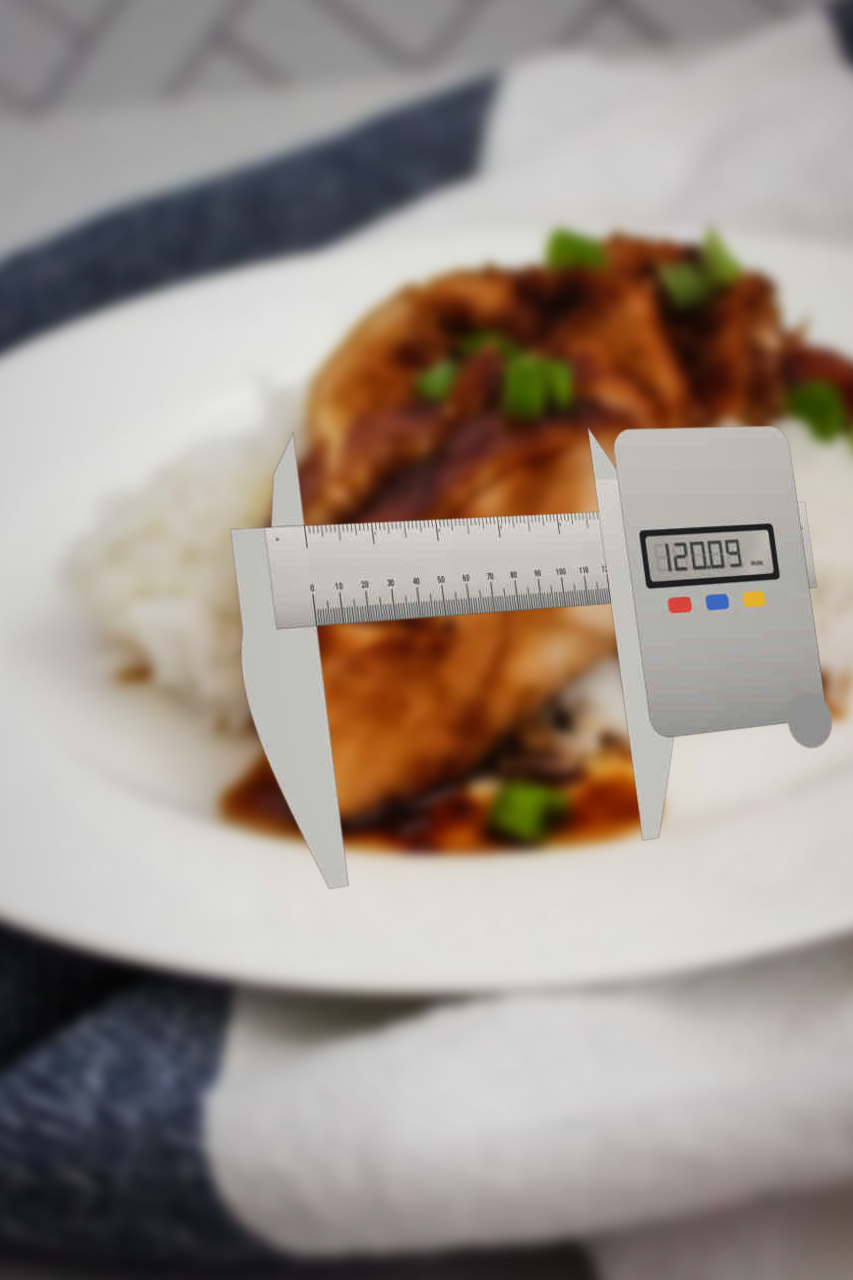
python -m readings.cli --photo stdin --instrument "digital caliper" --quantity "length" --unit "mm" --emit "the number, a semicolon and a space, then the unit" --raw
120.09; mm
